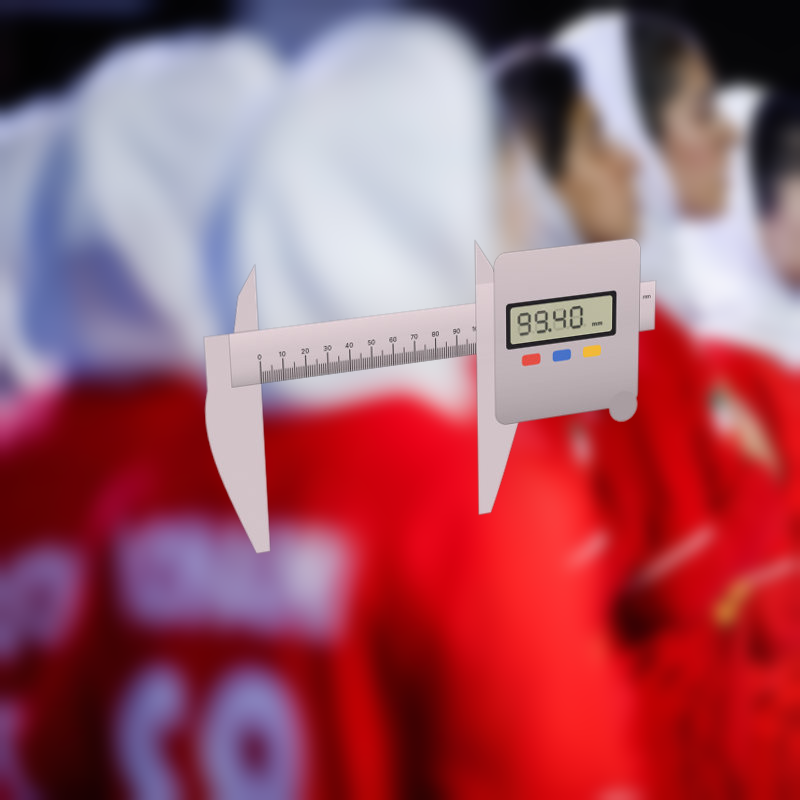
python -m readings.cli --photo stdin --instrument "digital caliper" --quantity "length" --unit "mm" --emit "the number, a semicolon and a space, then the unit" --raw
99.40; mm
